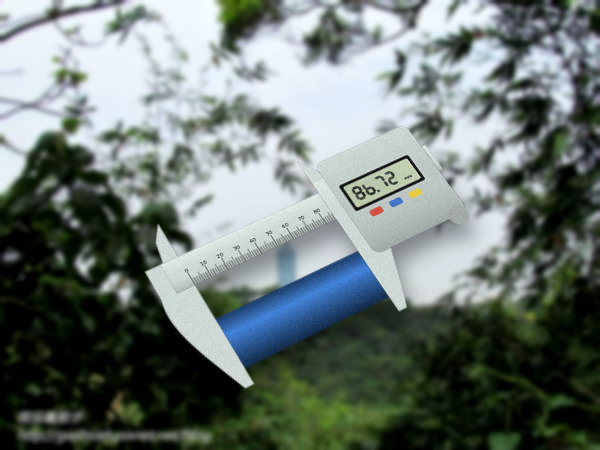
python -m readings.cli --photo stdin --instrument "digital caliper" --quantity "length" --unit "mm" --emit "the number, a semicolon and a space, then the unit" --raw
86.72; mm
